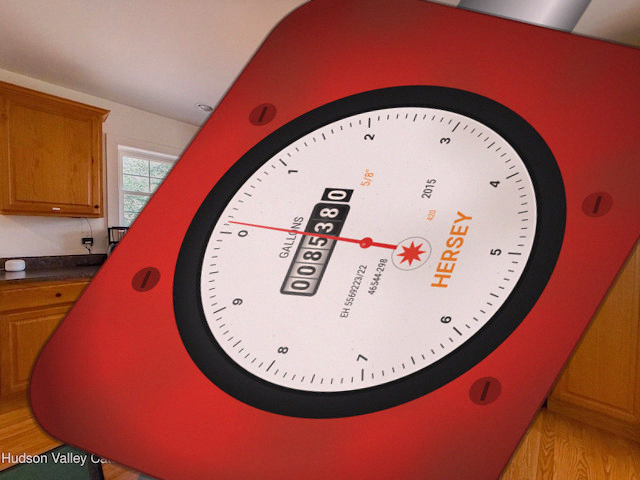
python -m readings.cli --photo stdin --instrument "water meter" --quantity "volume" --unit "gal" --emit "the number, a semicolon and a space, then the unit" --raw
85380.1; gal
